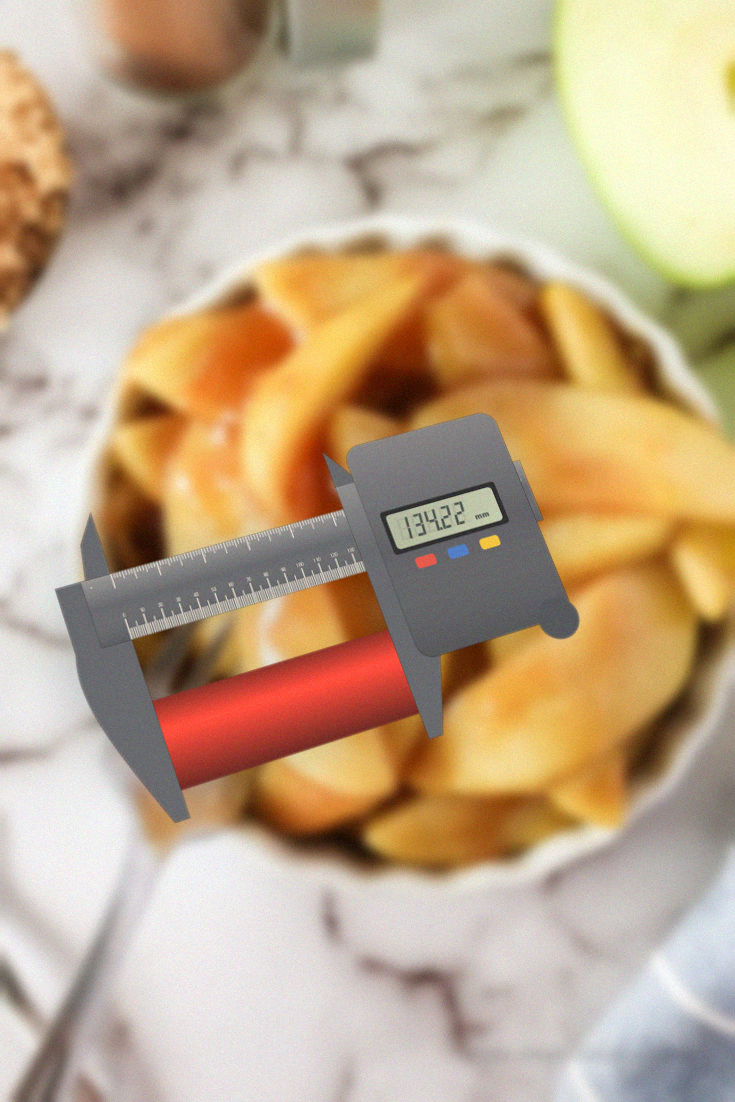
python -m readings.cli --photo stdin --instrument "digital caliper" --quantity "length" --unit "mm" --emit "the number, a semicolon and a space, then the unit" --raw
134.22; mm
